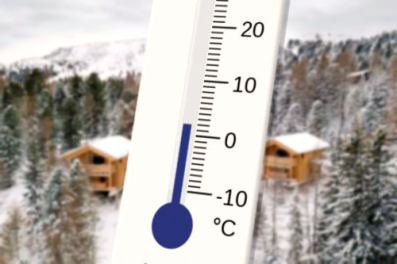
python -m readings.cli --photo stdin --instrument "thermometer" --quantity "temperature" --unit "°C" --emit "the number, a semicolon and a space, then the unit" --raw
2; °C
